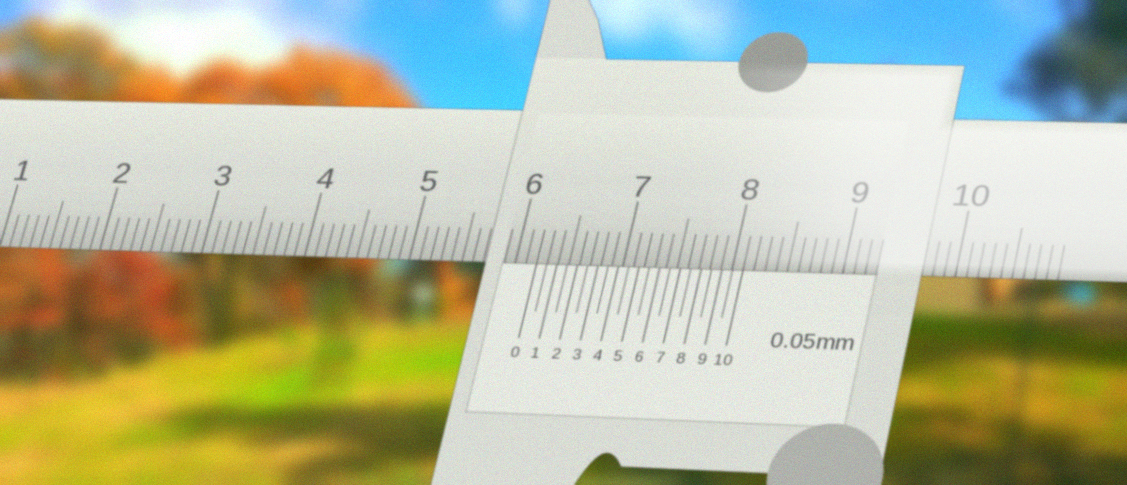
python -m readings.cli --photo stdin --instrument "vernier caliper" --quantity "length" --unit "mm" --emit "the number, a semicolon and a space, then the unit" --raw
62.0; mm
